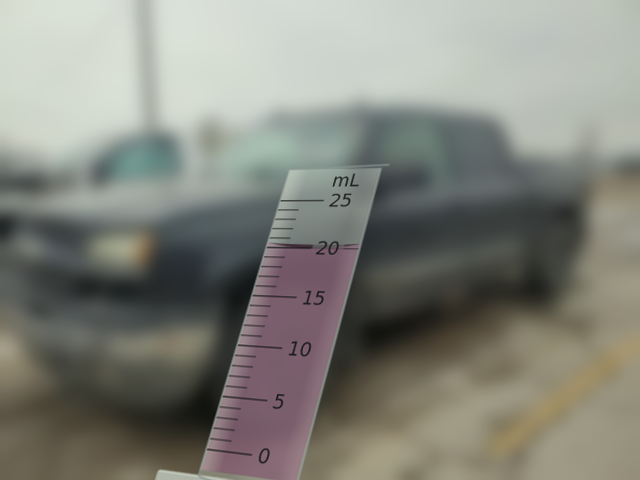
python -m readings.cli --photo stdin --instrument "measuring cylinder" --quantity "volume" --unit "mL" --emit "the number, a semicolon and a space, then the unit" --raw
20; mL
